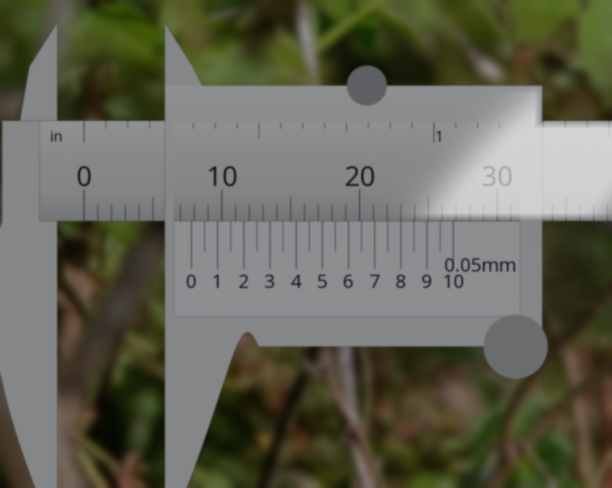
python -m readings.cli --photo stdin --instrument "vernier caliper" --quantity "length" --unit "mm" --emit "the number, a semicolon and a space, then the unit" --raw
7.8; mm
